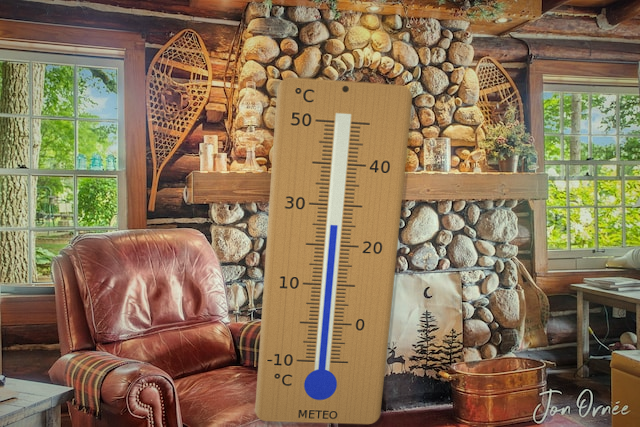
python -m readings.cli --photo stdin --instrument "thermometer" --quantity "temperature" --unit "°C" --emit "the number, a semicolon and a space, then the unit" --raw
25; °C
